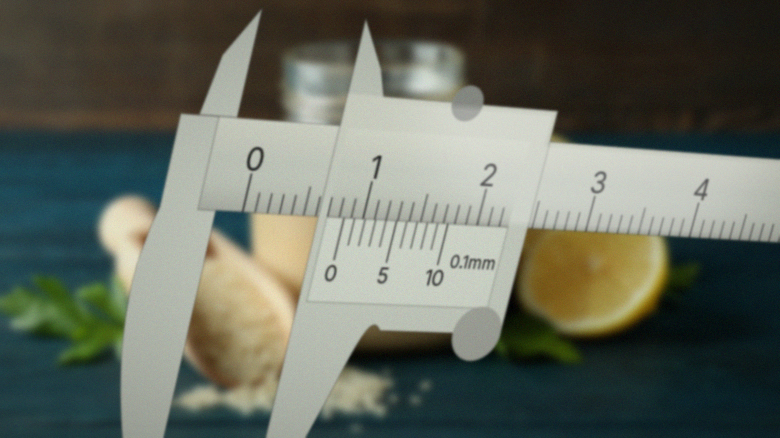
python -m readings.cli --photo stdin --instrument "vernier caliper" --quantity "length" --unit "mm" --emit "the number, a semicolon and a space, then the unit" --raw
8.4; mm
